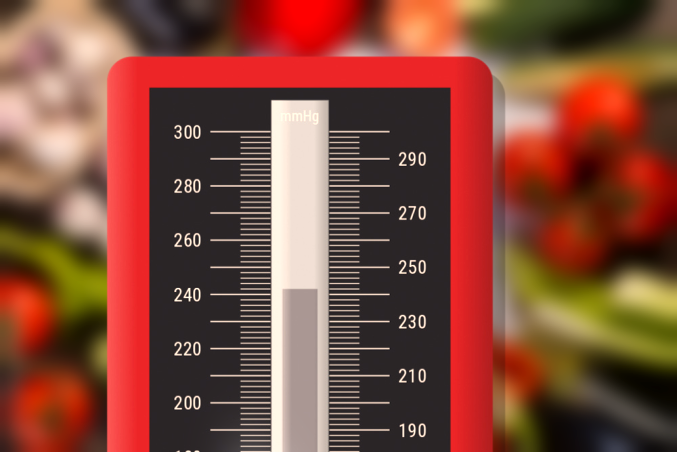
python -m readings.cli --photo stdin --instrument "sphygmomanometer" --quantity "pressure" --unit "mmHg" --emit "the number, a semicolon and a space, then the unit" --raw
242; mmHg
